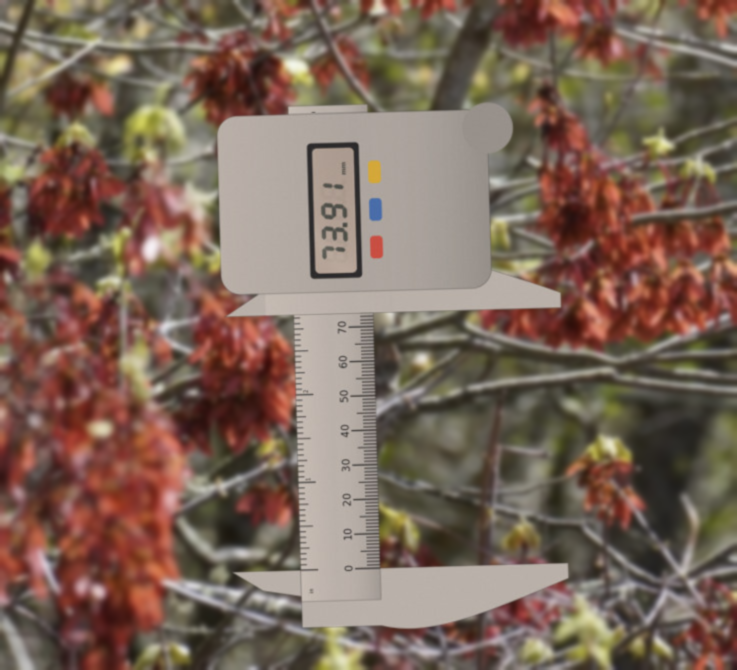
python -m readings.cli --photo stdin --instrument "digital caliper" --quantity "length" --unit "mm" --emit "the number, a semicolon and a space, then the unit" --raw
73.91; mm
